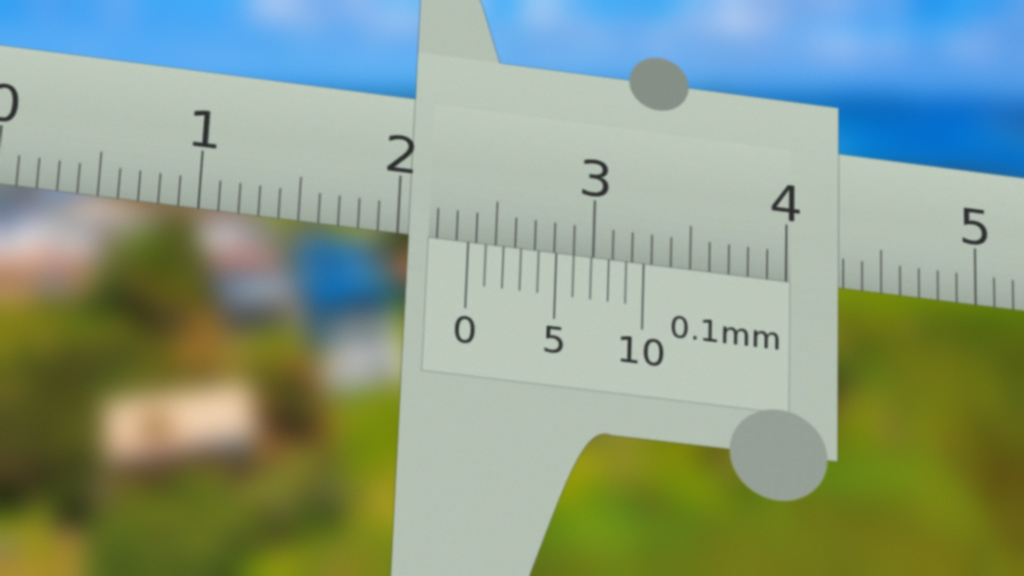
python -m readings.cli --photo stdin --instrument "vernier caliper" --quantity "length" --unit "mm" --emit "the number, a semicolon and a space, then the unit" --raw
23.6; mm
